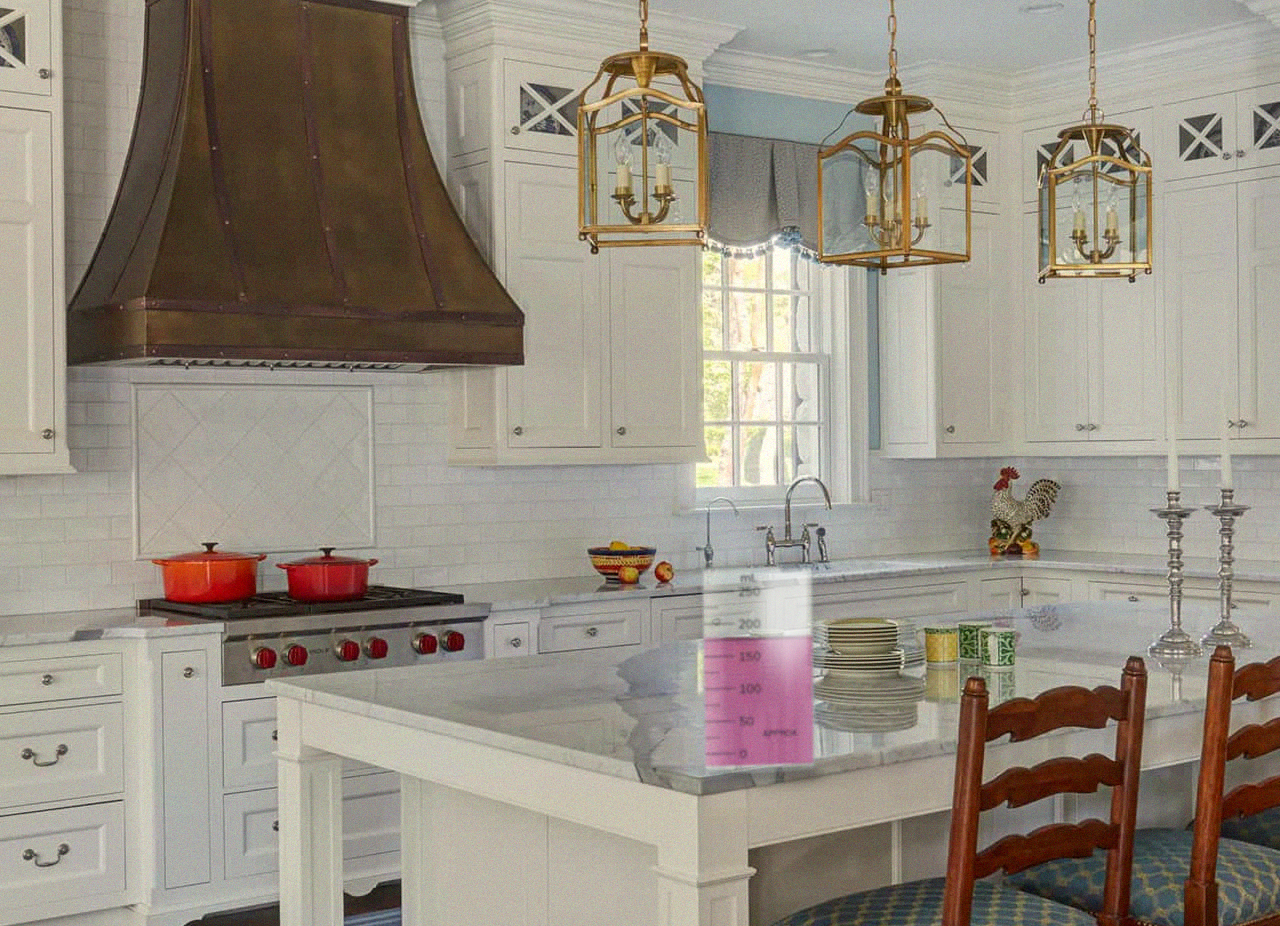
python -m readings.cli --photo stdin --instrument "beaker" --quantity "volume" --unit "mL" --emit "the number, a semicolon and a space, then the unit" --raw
175; mL
